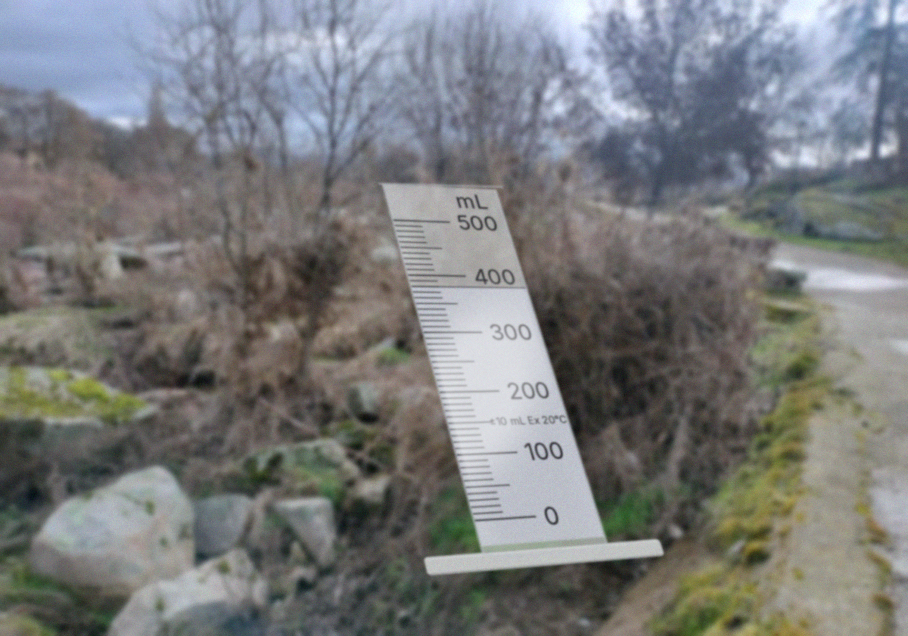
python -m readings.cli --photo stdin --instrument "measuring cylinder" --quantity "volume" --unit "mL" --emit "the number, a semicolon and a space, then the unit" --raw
380; mL
